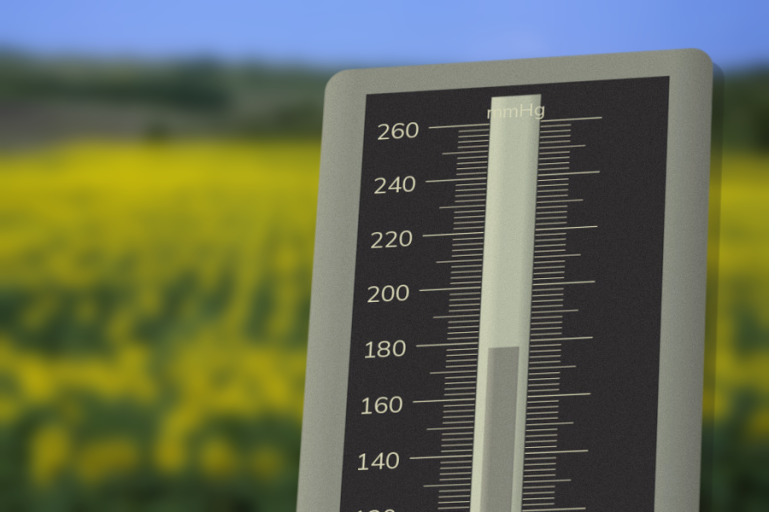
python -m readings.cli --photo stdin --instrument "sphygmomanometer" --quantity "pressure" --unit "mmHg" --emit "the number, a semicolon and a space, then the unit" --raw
178; mmHg
